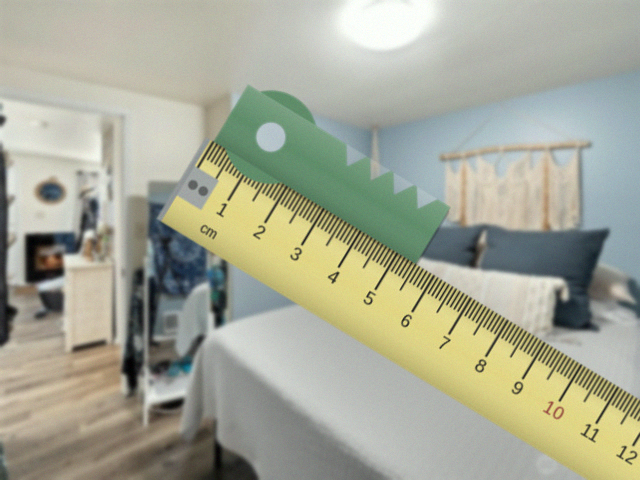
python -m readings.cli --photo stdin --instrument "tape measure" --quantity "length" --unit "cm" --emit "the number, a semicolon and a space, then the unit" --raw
5.5; cm
